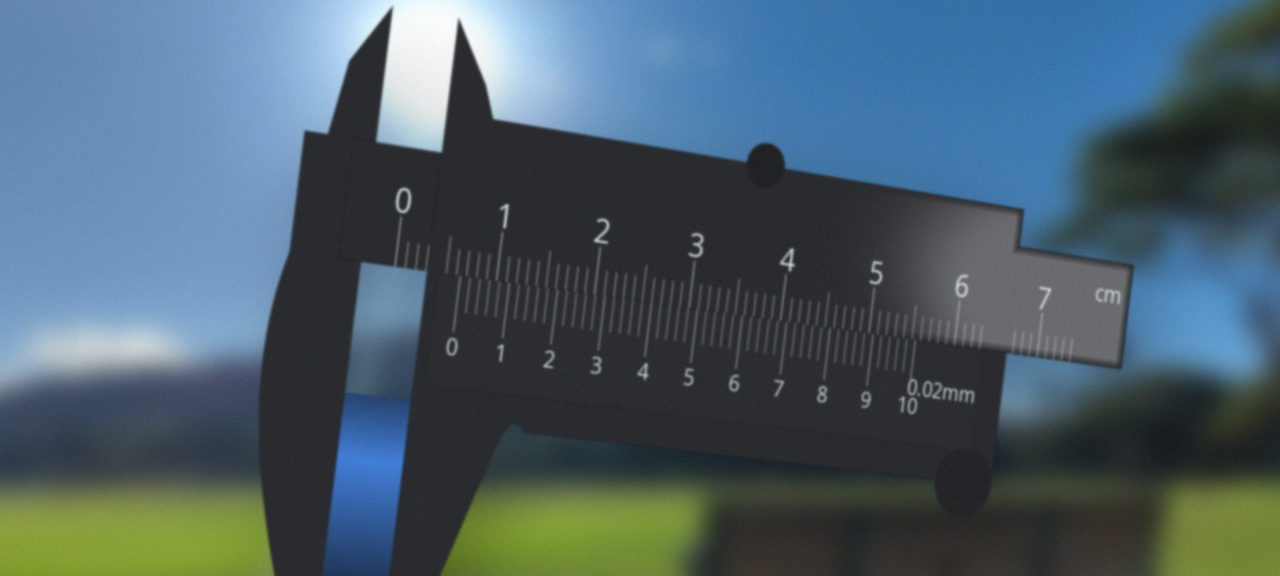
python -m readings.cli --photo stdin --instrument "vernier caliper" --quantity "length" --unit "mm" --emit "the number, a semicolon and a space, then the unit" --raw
6.4; mm
